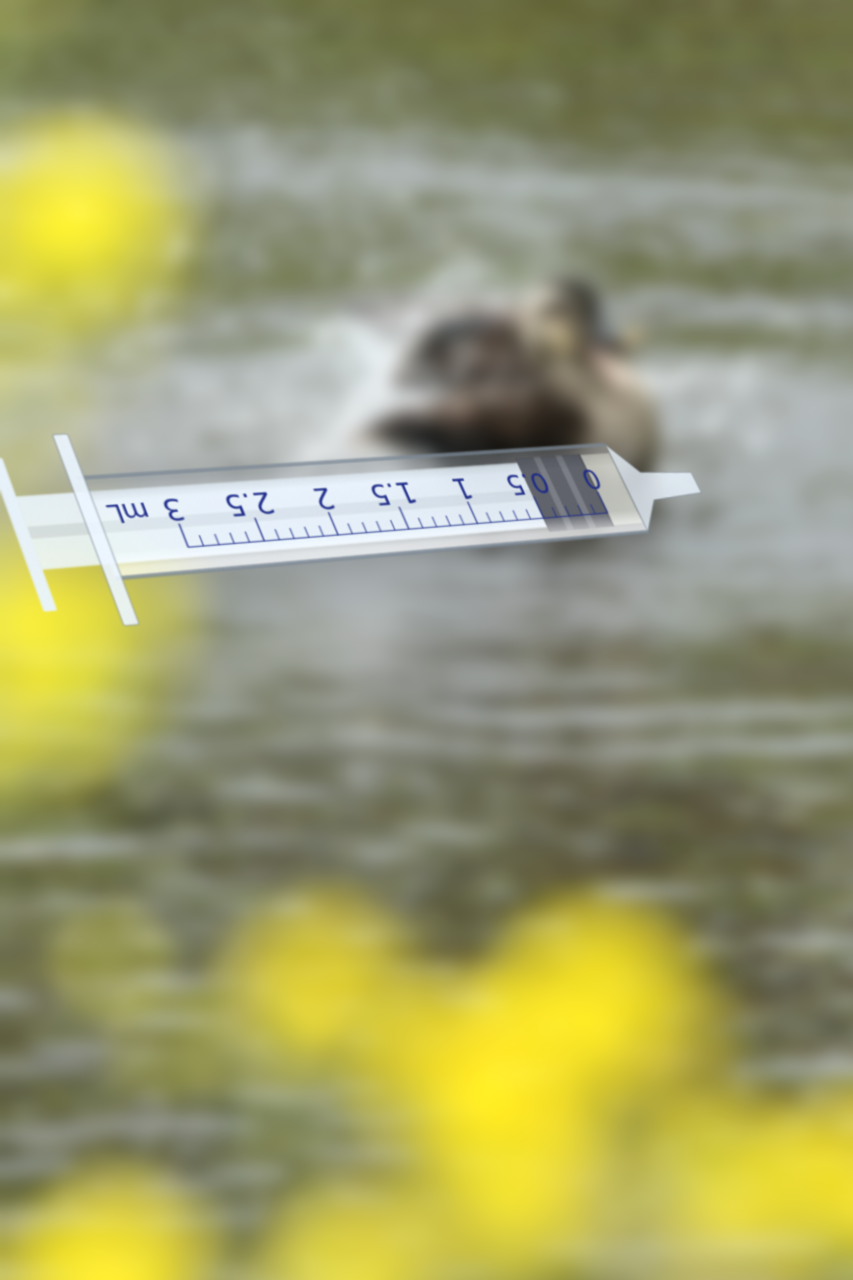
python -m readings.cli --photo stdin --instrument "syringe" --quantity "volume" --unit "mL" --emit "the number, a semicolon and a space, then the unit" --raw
0; mL
